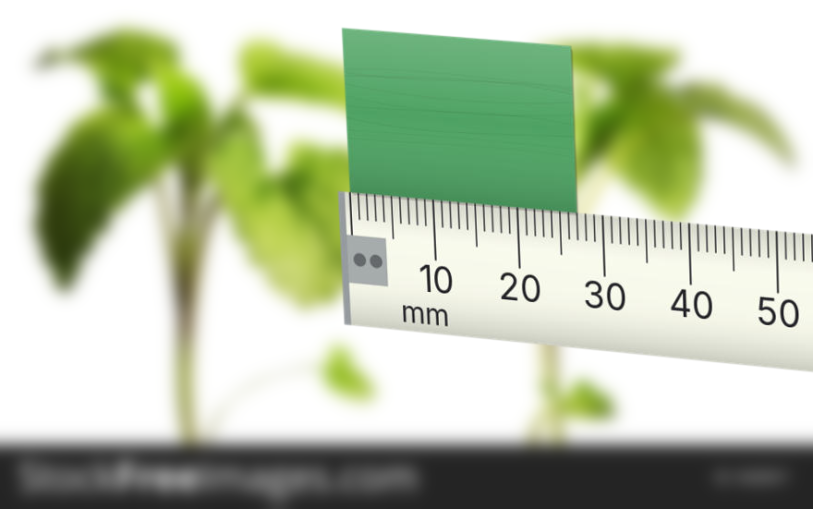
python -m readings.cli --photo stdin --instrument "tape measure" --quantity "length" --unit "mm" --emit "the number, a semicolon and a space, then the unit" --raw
27; mm
